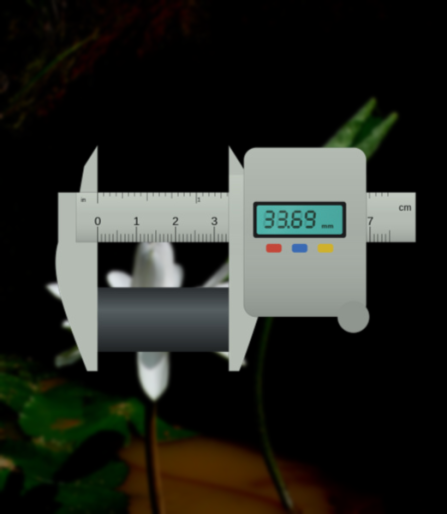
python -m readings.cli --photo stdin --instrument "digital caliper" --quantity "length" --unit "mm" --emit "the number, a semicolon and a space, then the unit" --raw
33.69; mm
